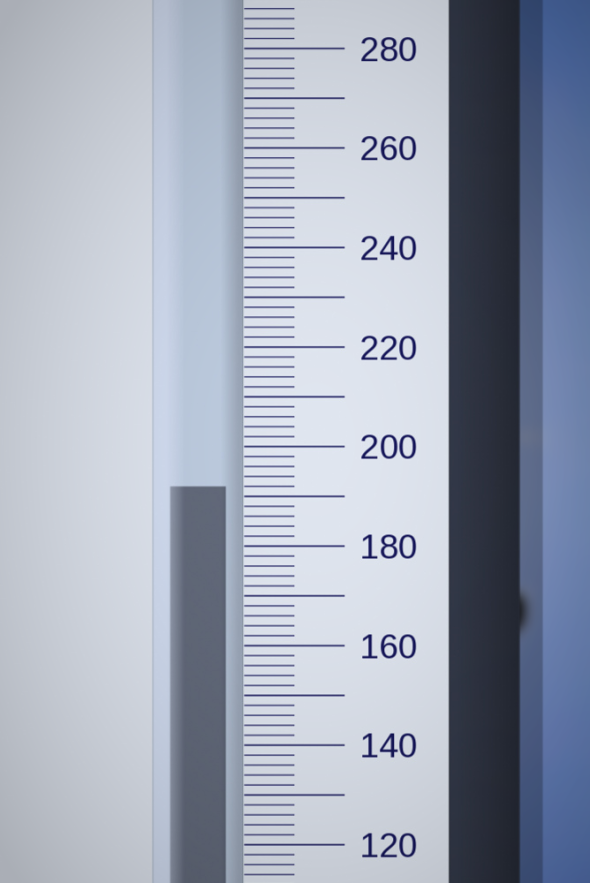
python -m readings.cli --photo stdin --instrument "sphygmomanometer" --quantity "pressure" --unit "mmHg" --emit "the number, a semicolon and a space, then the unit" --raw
192; mmHg
